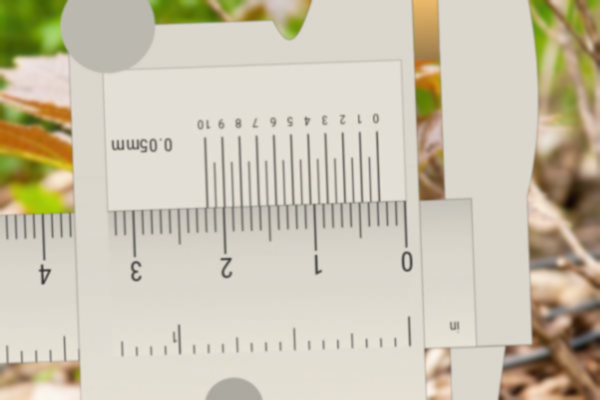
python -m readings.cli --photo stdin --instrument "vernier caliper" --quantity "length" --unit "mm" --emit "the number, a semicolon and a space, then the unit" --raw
2.8; mm
